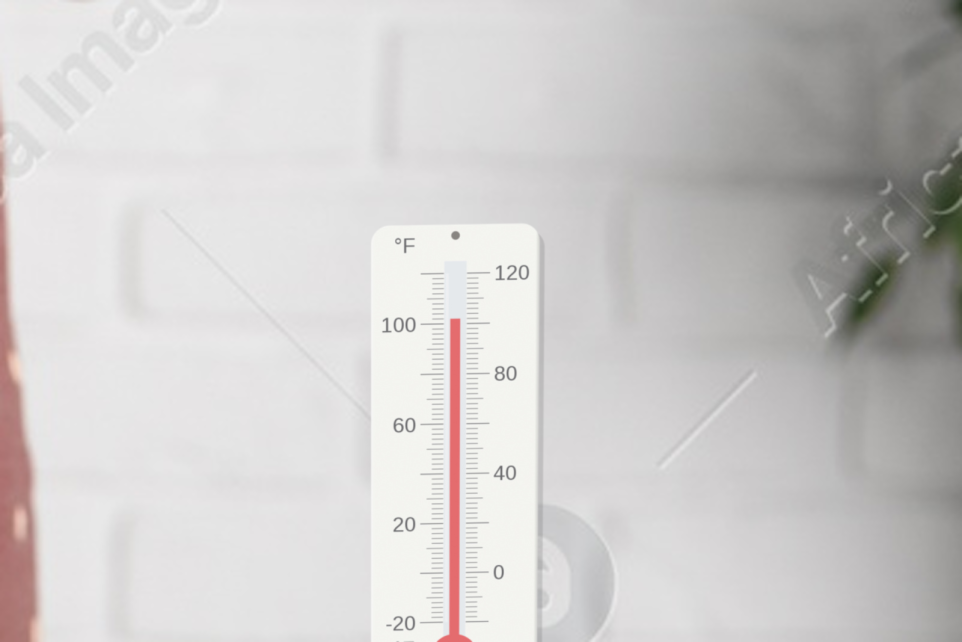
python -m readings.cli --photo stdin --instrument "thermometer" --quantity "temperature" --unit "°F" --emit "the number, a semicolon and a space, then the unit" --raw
102; °F
